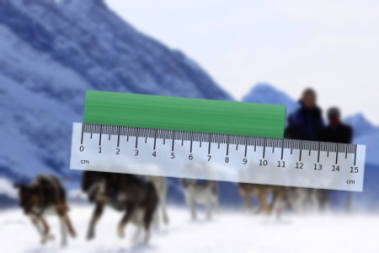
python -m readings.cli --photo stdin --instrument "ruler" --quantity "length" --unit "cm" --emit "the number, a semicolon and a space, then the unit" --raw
11; cm
